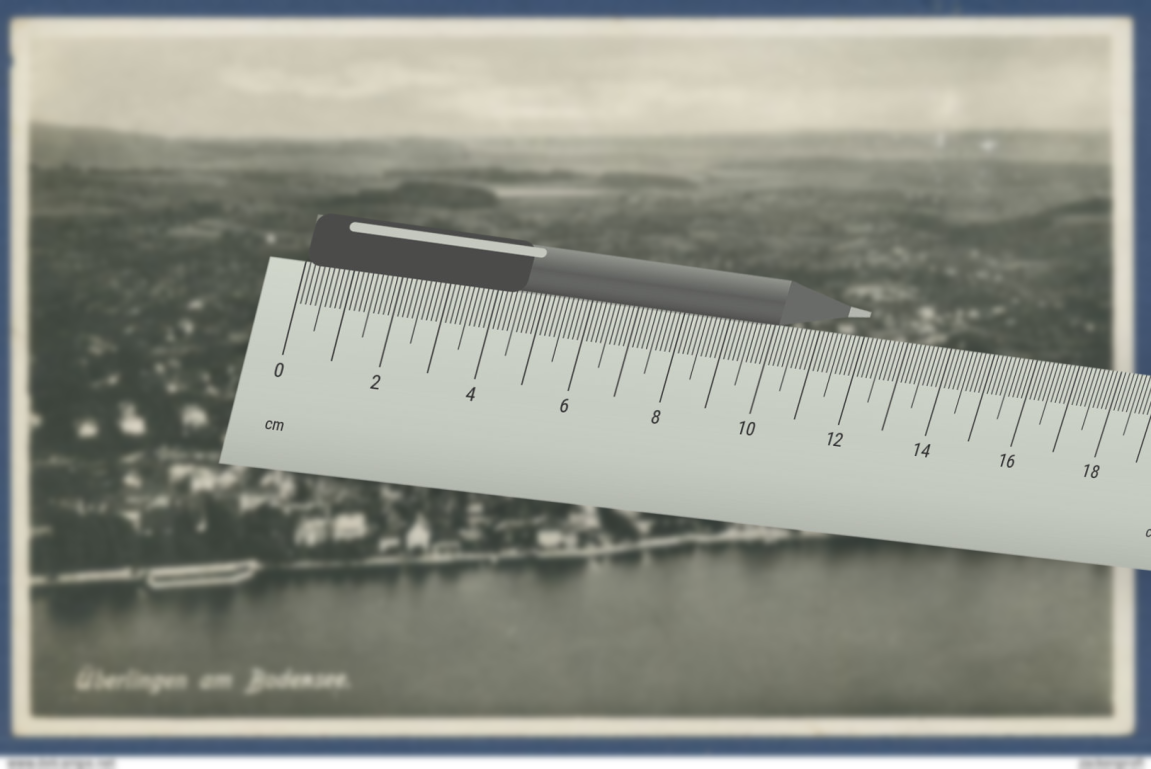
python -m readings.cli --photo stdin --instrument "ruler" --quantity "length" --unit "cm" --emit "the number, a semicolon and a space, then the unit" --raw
12; cm
